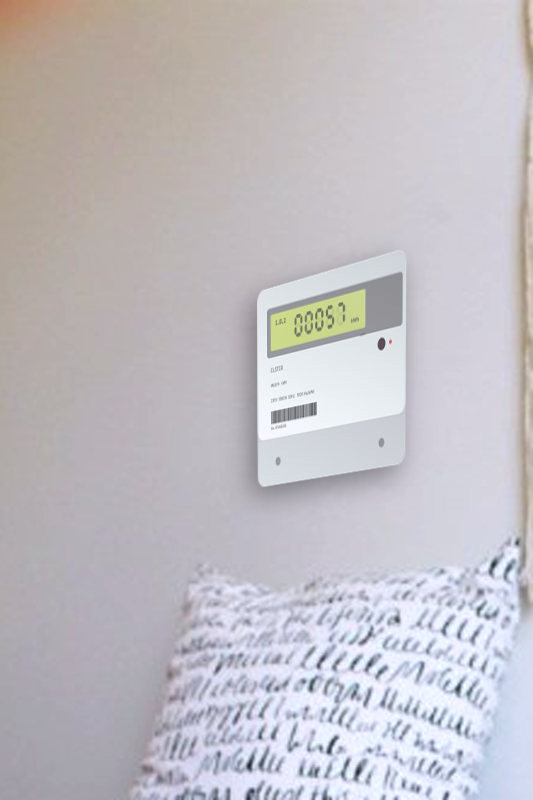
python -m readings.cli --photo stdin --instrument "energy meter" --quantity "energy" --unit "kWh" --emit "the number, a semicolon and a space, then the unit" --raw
57; kWh
